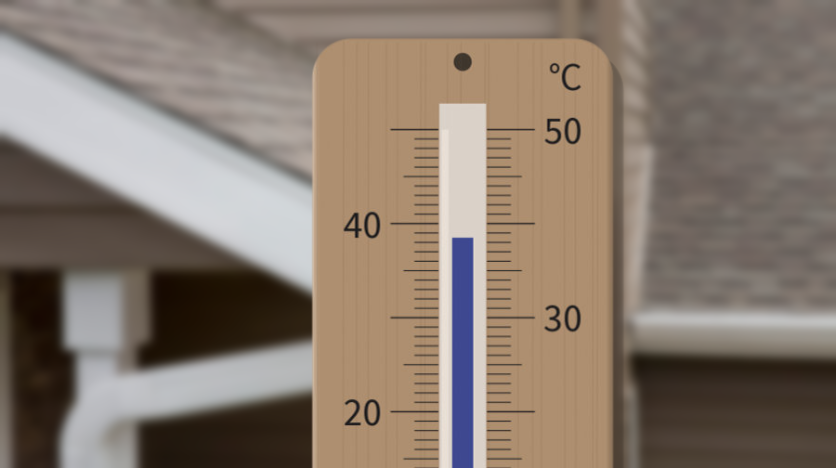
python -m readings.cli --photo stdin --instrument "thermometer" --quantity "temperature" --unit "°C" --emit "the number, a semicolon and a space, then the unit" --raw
38.5; °C
